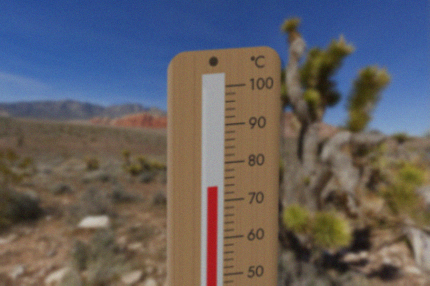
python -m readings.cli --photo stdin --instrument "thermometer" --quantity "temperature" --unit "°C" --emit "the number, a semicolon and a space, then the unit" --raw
74; °C
